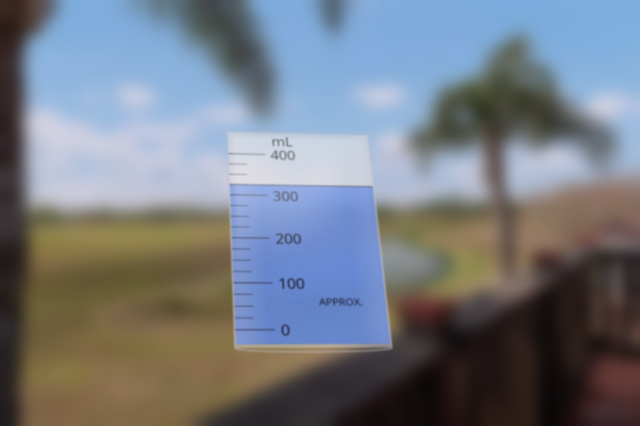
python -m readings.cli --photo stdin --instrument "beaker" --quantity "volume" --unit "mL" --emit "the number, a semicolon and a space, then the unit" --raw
325; mL
